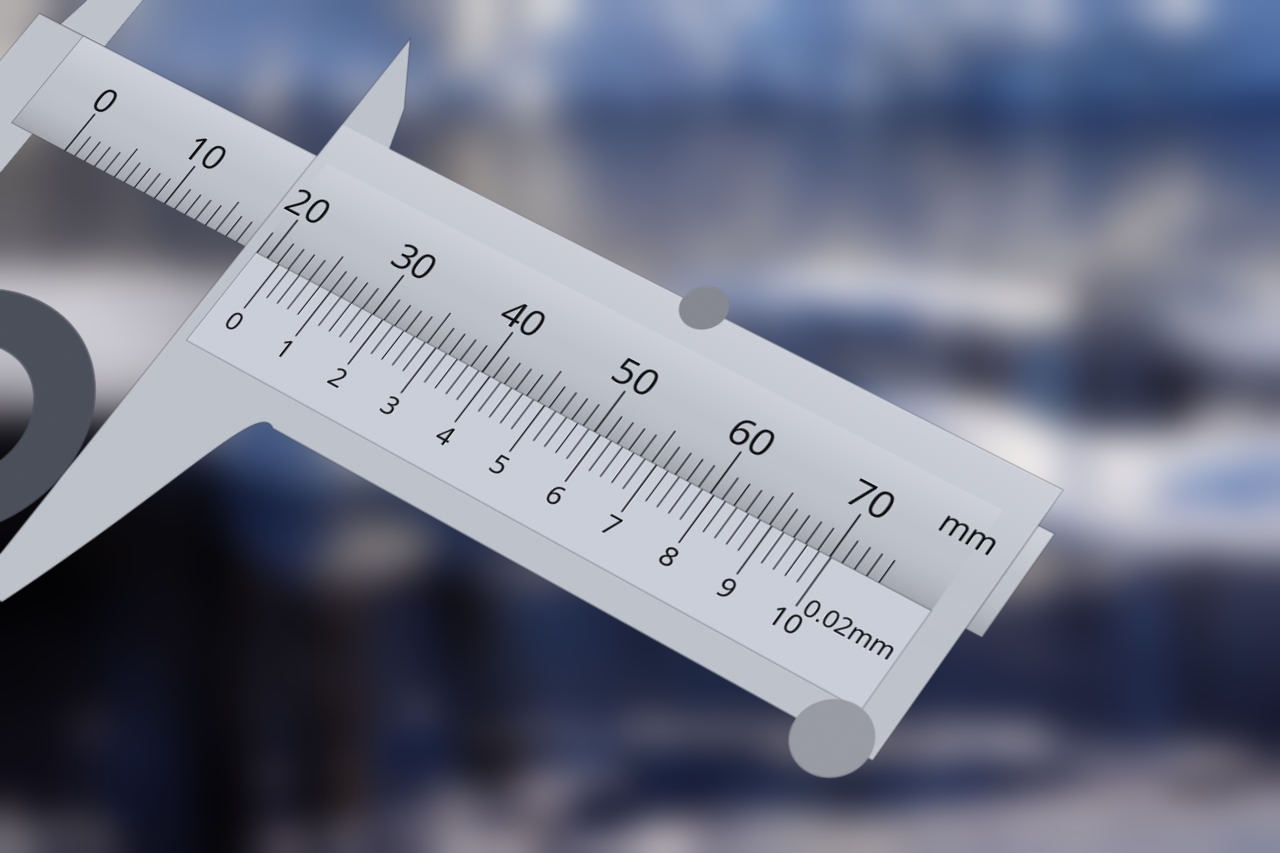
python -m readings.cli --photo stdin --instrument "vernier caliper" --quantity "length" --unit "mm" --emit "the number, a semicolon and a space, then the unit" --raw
21.1; mm
